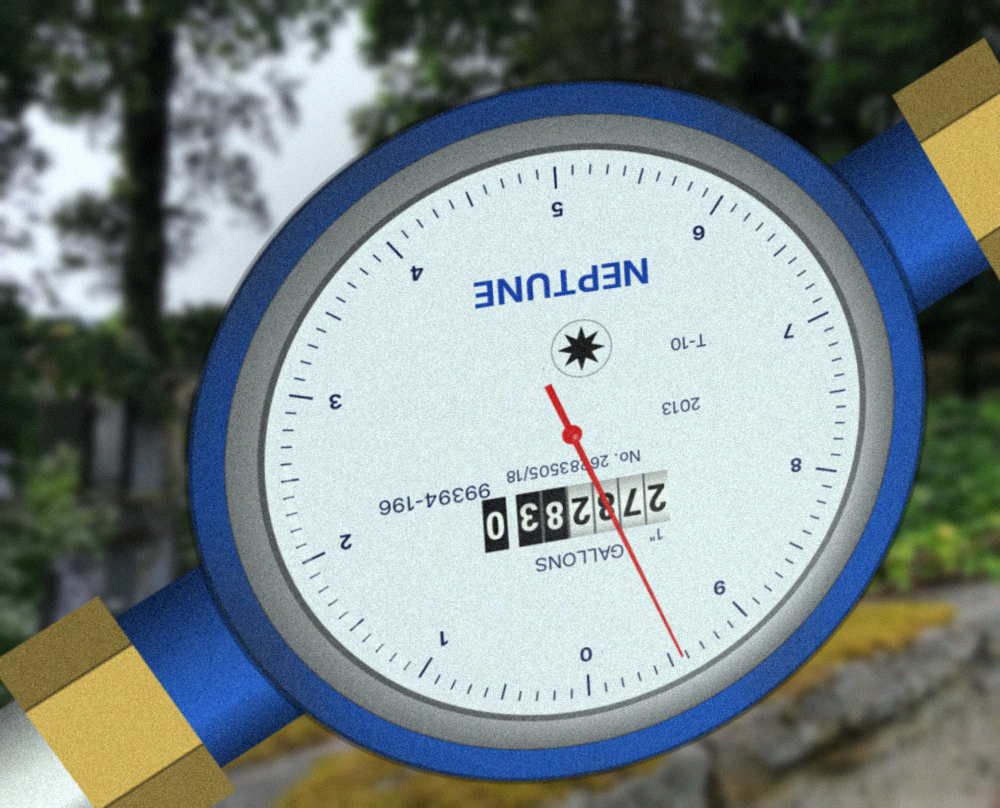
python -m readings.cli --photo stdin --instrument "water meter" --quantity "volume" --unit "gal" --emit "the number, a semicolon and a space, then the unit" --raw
2782829.4; gal
